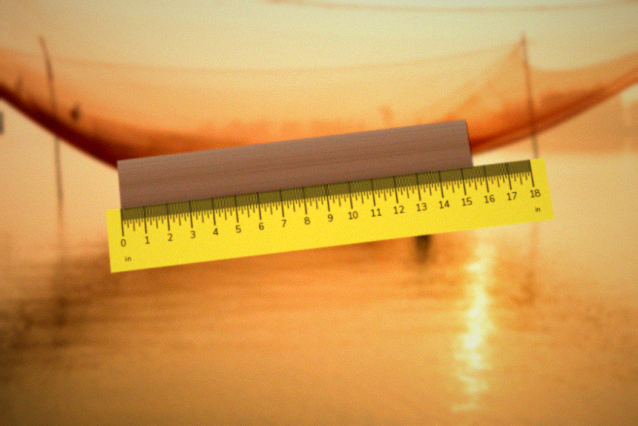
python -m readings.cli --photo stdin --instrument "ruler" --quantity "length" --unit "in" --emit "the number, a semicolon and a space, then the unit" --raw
15.5; in
